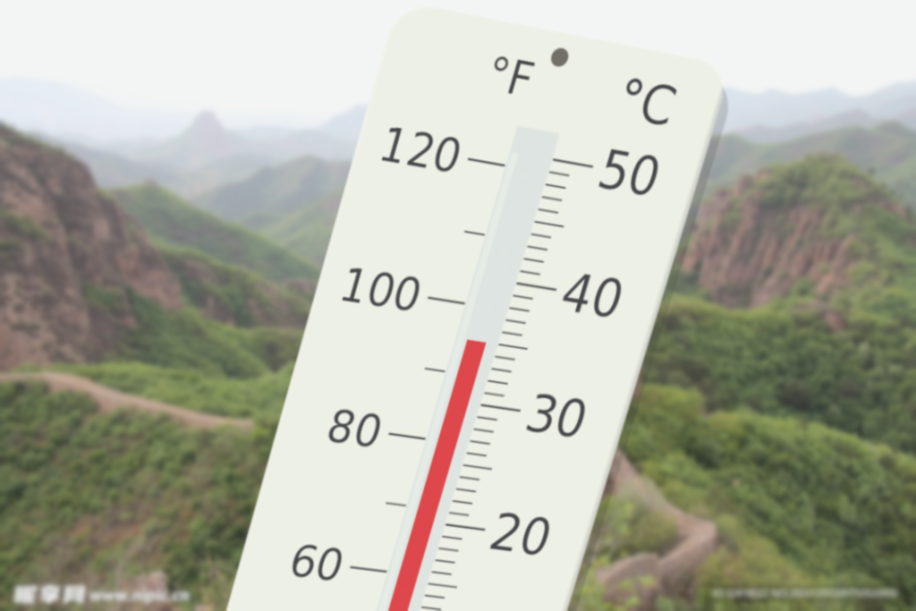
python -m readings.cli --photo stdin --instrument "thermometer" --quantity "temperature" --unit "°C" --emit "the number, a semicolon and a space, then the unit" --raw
35; °C
